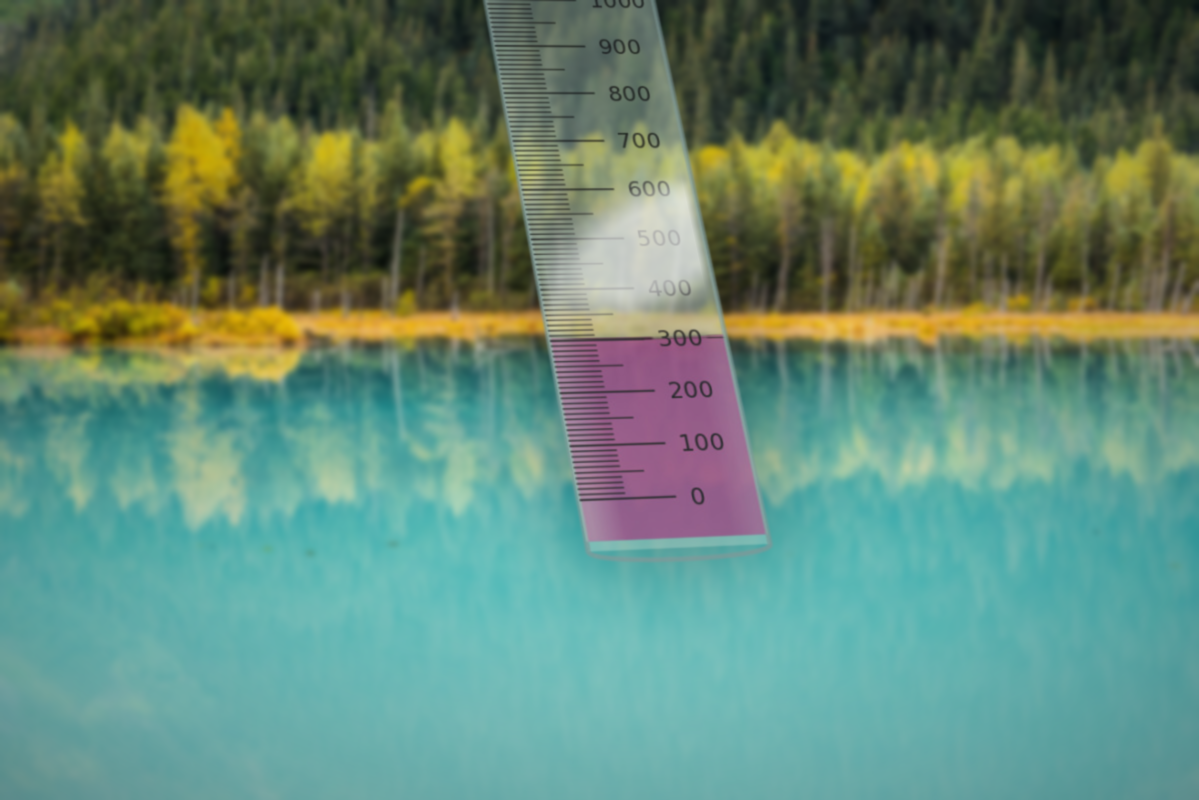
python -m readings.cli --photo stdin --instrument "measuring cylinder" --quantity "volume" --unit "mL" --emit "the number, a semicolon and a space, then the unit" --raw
300; mL
